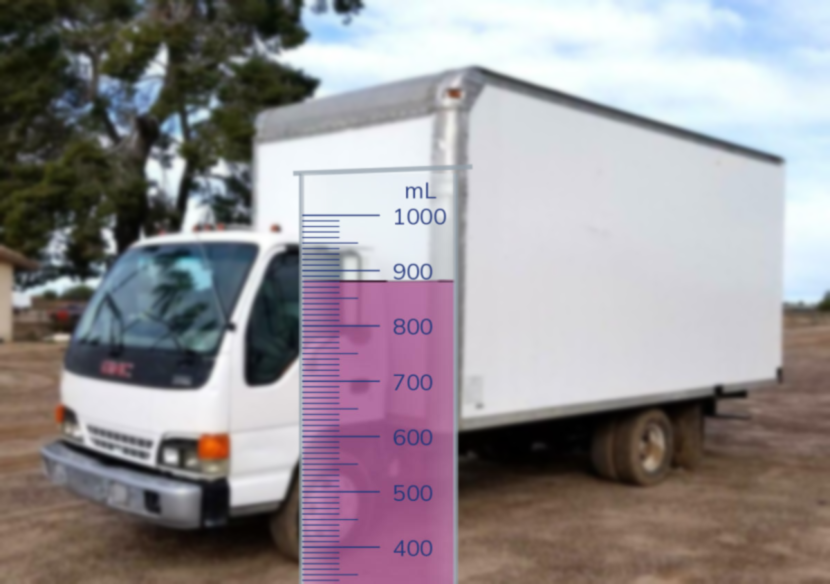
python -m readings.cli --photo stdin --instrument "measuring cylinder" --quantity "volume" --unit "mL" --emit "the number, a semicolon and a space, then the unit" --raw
880; mL
